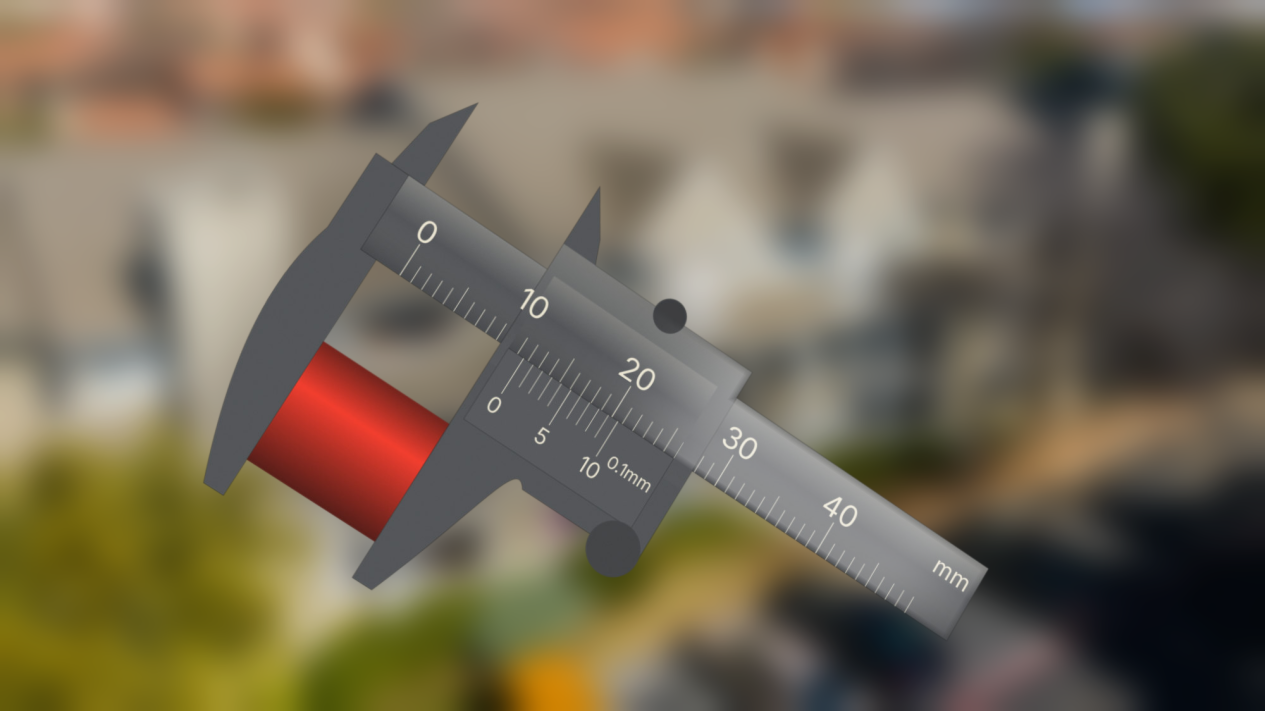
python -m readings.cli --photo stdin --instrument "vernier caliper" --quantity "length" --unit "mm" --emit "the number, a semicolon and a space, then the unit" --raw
11.6; mm
